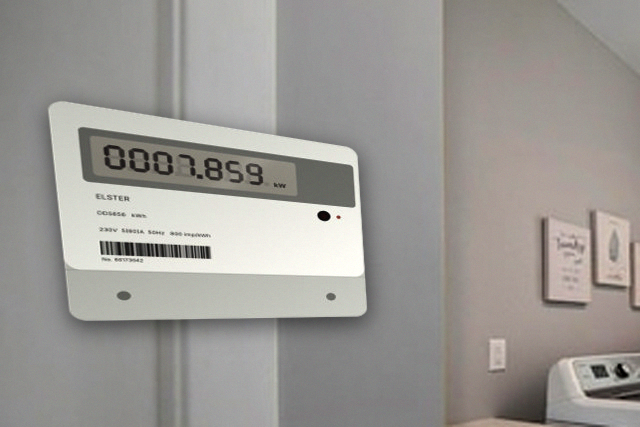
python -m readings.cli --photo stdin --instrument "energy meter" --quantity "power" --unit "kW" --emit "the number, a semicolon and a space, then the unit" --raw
7.859; kW
